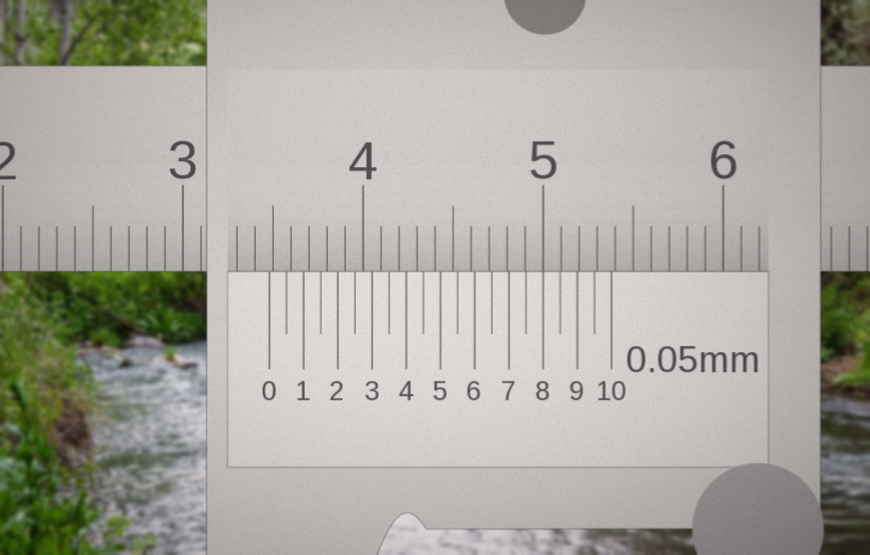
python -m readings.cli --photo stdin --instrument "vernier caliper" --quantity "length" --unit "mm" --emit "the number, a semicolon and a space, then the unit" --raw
34.8; mm
